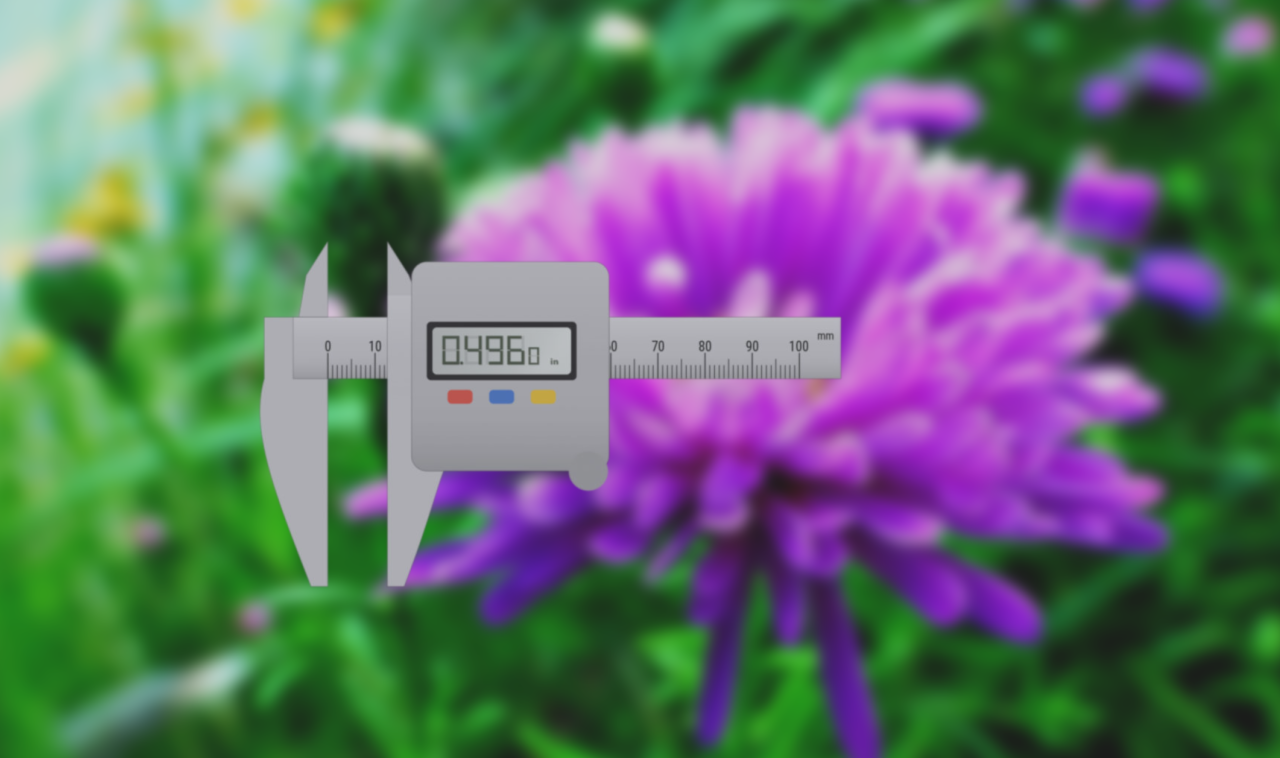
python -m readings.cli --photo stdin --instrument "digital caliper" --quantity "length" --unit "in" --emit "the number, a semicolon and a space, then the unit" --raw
0.4960; in
